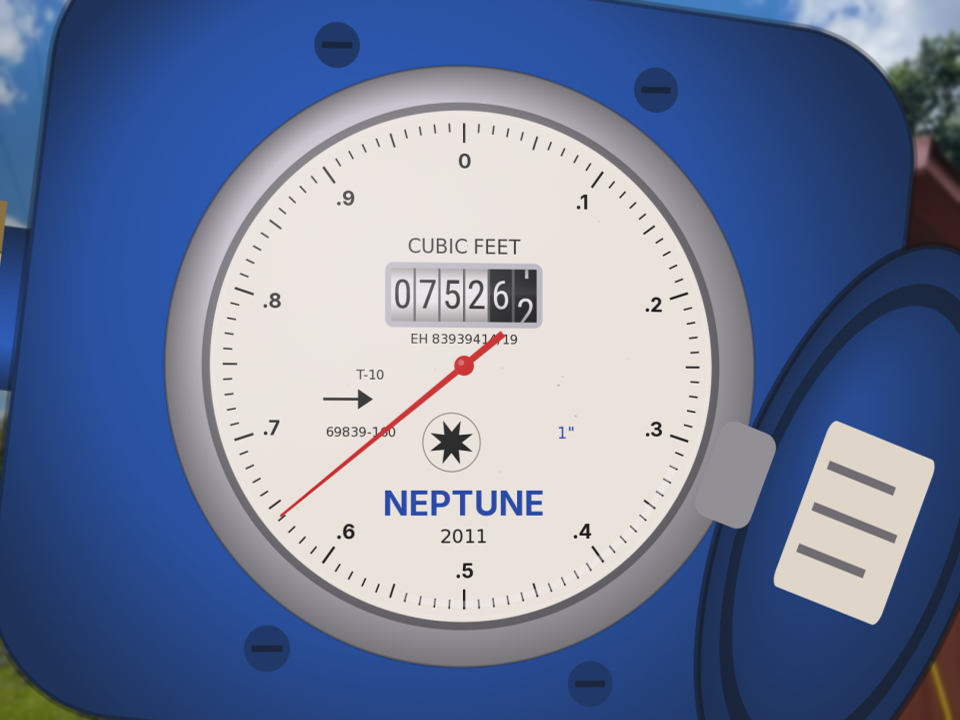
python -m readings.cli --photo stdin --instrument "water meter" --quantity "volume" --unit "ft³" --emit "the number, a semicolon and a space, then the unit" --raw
75261.64; ft³
